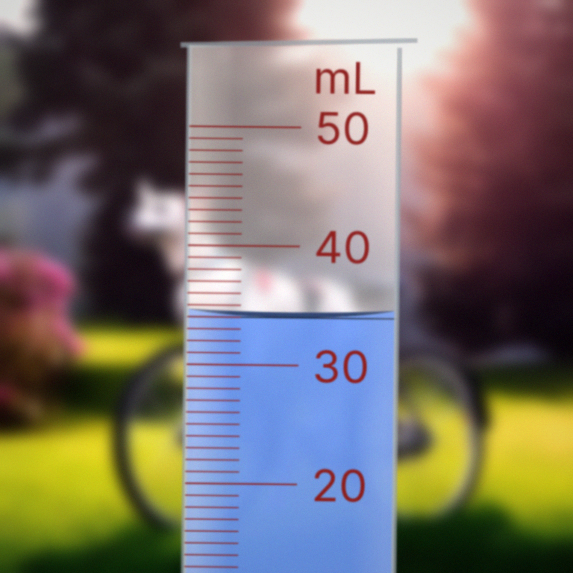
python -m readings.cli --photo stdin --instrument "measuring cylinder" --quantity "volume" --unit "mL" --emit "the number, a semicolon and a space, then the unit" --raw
34; mL
